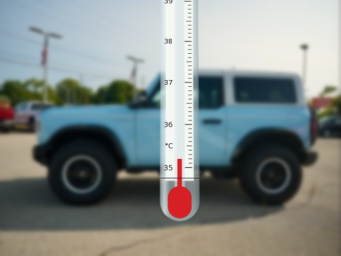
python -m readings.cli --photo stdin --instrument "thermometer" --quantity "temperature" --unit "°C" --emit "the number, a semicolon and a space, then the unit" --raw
35.2; °C
